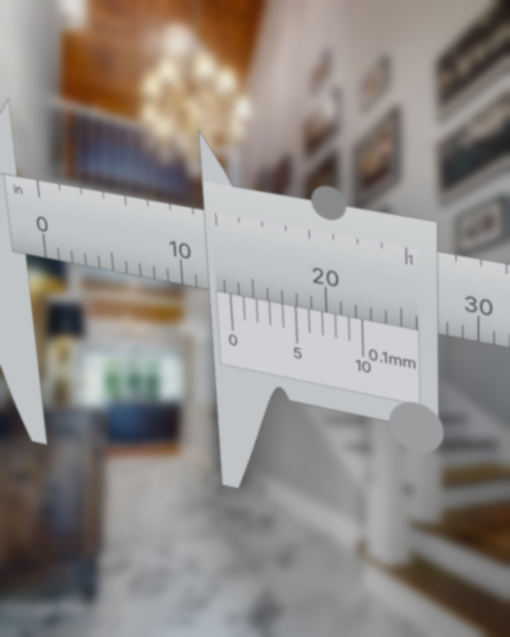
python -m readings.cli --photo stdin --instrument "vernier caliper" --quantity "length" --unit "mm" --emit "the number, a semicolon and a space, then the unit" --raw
13.4; mm
